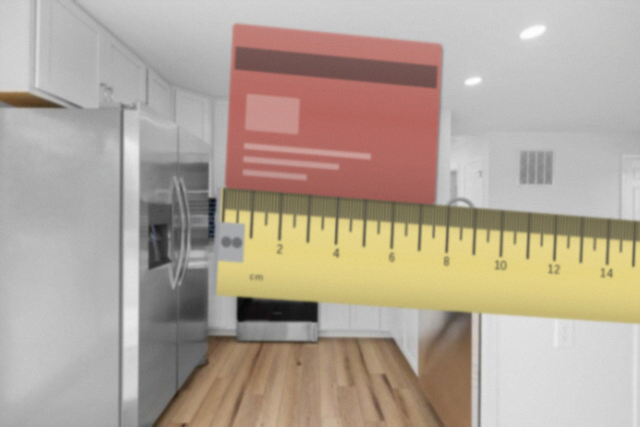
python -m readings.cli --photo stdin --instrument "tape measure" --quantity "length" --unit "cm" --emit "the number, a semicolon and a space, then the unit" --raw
7.5; cm
